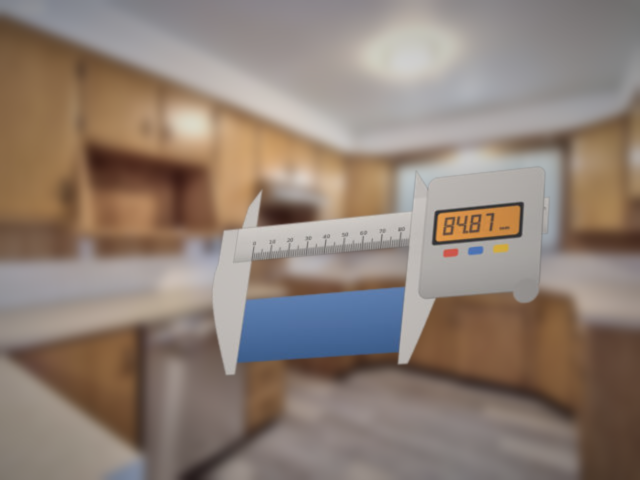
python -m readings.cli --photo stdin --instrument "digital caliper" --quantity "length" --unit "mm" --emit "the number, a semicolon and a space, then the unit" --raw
84.87; mm
